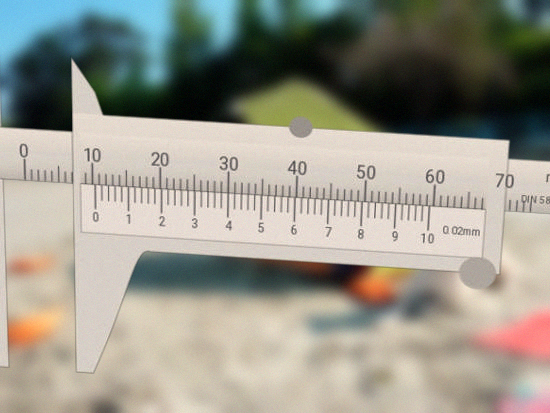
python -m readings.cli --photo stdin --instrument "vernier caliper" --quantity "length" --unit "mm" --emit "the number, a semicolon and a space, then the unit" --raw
10.4; mm
